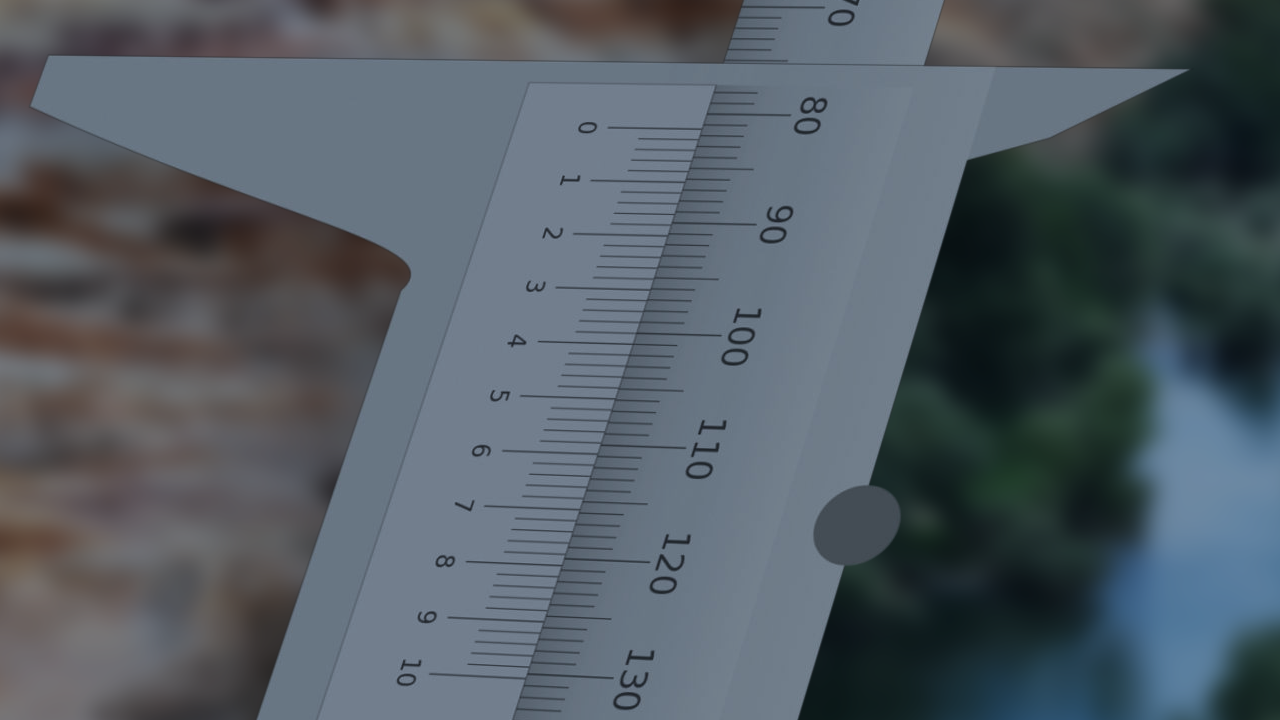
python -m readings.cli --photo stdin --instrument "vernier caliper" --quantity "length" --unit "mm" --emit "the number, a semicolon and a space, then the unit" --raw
81.4; mm
